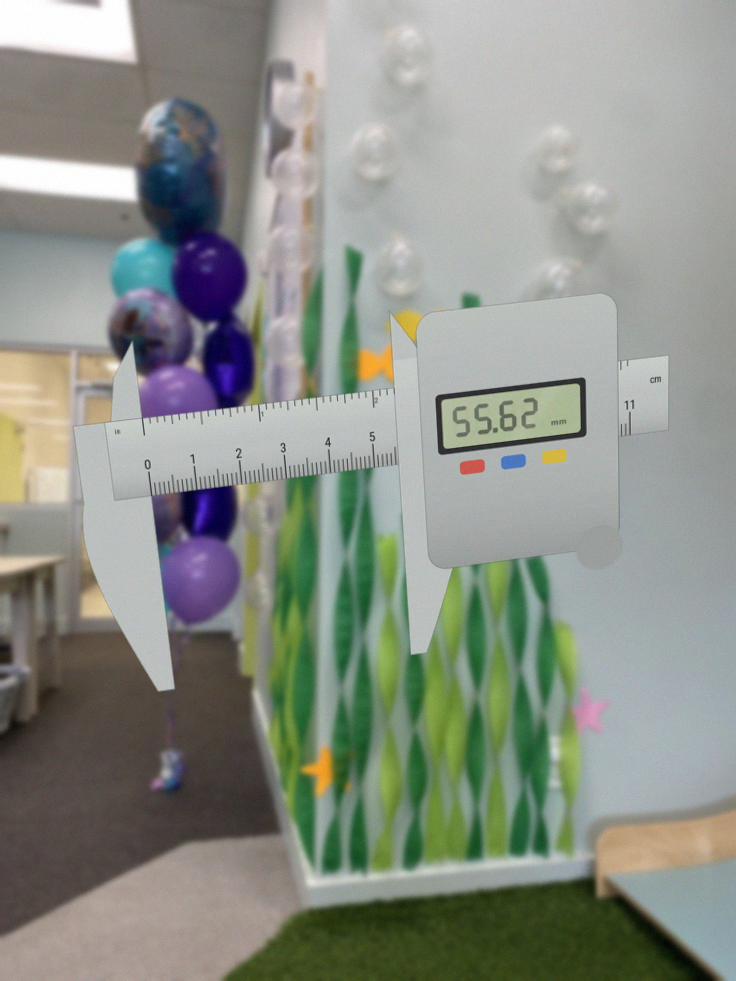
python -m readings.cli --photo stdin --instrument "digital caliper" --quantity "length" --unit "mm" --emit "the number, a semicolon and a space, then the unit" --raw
55.62; mm
